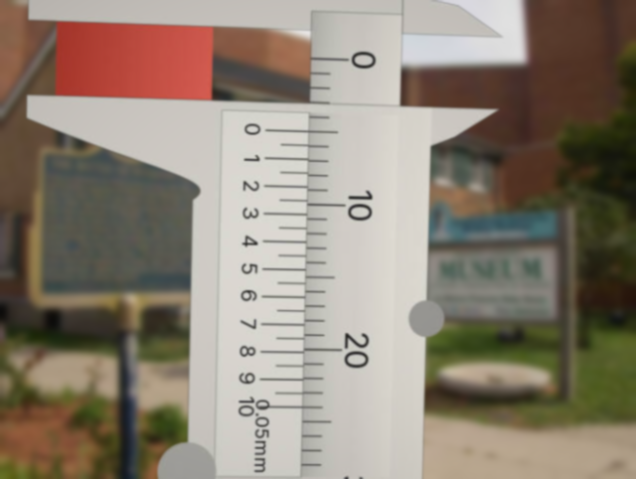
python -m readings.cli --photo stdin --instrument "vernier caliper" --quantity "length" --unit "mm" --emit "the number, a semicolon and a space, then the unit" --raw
5.0; mm
